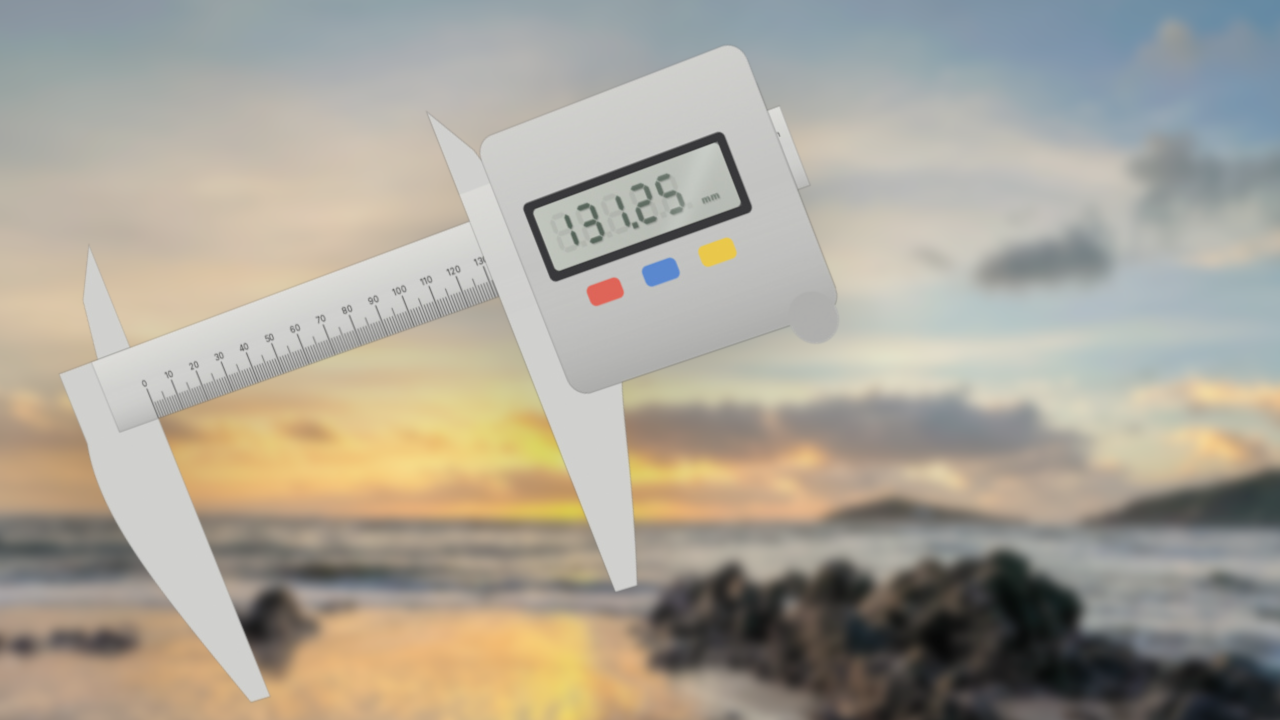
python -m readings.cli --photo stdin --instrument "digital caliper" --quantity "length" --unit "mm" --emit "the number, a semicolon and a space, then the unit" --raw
131.25; mm
